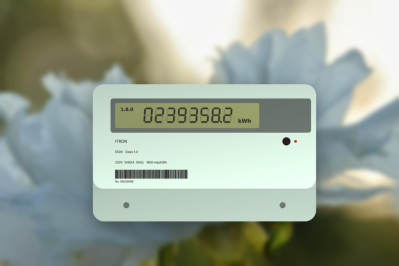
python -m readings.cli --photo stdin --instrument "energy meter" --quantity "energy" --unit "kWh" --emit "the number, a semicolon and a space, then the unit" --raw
239358.2; kWh
